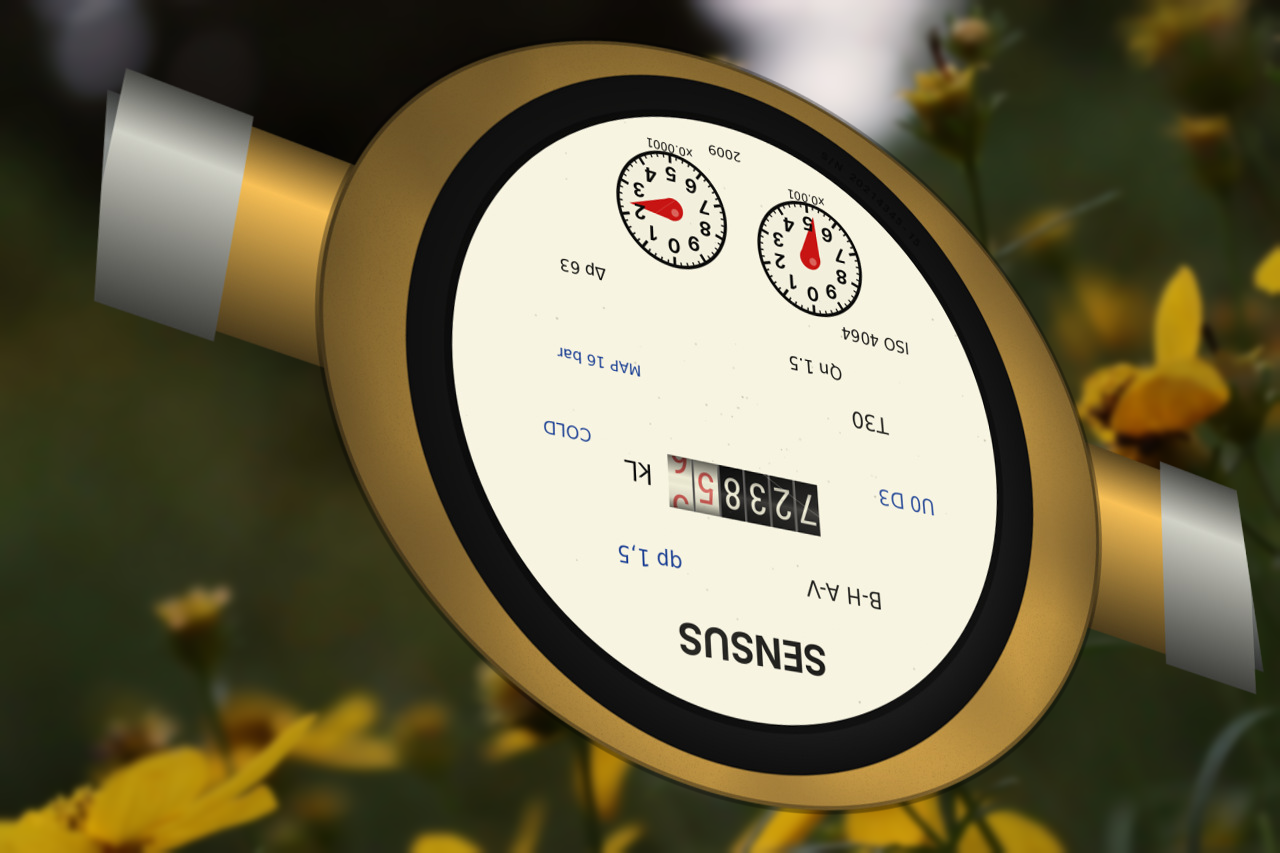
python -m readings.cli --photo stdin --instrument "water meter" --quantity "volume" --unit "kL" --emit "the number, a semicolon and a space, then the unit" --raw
7238.5552; kL
